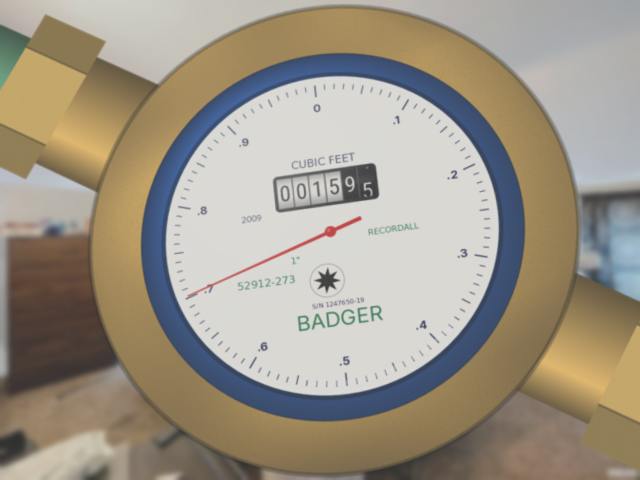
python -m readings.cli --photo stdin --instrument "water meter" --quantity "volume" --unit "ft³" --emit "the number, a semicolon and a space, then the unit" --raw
1594.70; ft³
